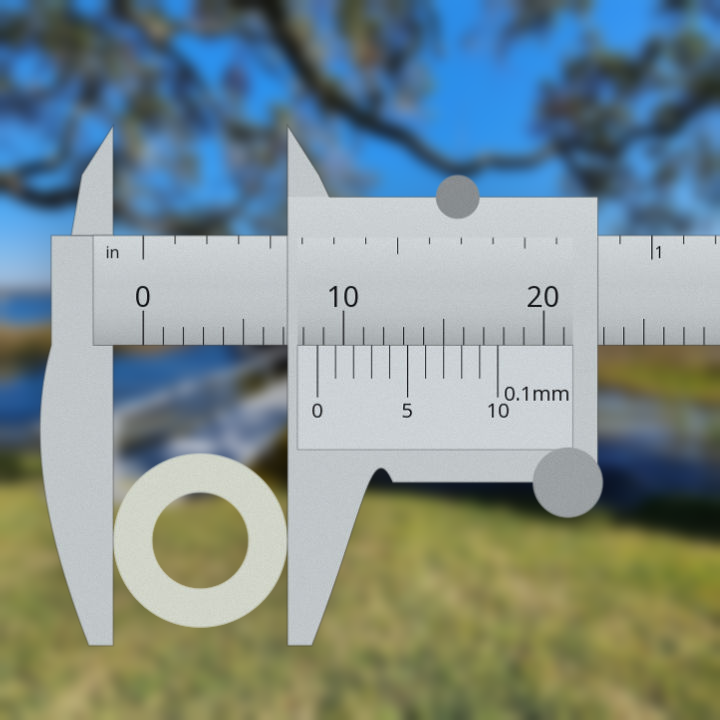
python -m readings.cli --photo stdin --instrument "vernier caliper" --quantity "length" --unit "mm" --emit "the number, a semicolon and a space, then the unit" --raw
8.7; mm
